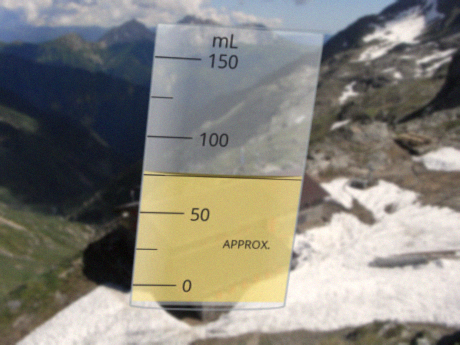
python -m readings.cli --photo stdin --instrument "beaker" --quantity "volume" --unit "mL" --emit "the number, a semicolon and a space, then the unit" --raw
75; mL
